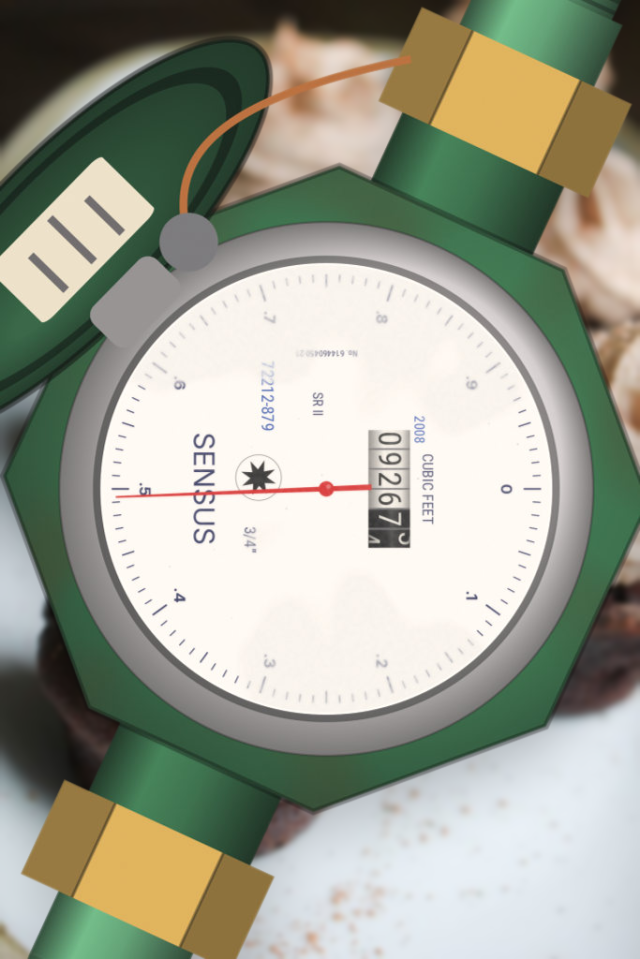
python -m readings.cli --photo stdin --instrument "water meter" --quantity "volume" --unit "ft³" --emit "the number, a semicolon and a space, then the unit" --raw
92673.49; ft³
